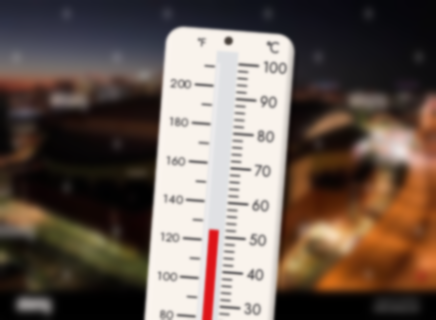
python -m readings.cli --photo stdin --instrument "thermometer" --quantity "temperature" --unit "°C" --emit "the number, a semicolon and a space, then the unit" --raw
52; °C
